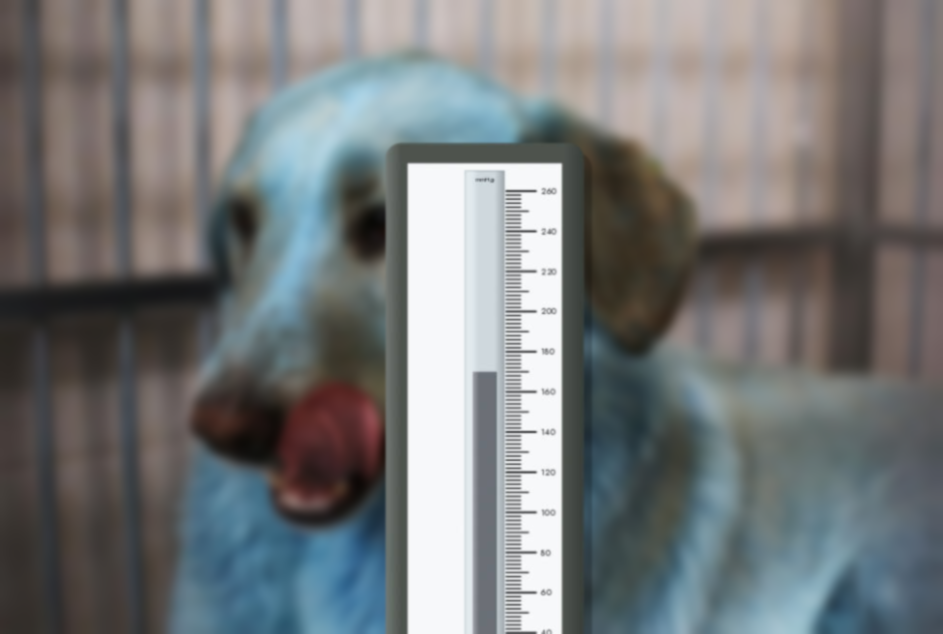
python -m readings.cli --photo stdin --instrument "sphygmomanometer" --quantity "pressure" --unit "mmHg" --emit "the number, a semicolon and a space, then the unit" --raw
170; mmHg
